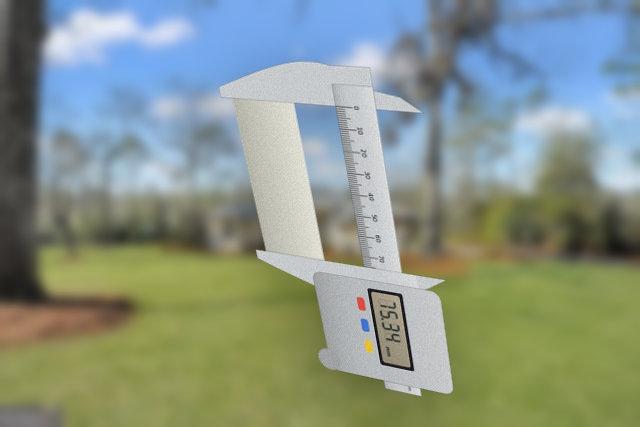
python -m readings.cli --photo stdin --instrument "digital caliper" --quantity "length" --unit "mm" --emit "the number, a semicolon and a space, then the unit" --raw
75.34; mm
